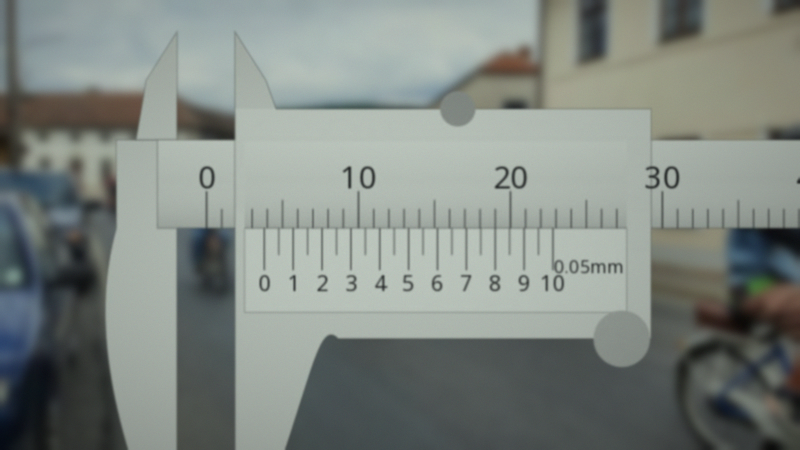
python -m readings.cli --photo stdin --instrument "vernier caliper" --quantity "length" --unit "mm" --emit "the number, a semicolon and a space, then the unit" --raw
3.8; mm
